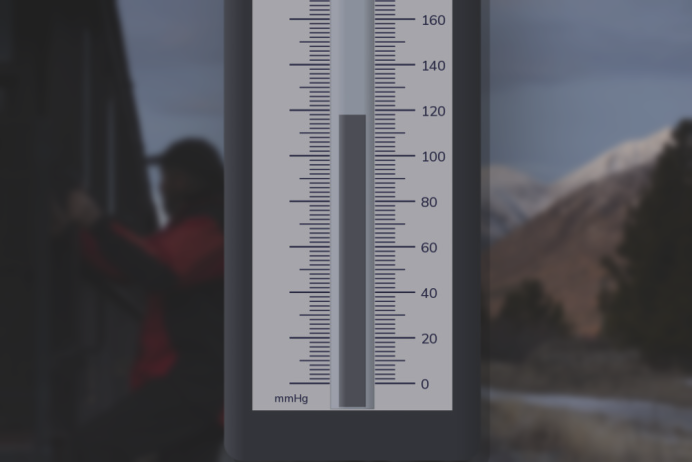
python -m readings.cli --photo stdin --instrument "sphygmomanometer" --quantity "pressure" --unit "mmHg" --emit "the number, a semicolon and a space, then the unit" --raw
118; mmHg
